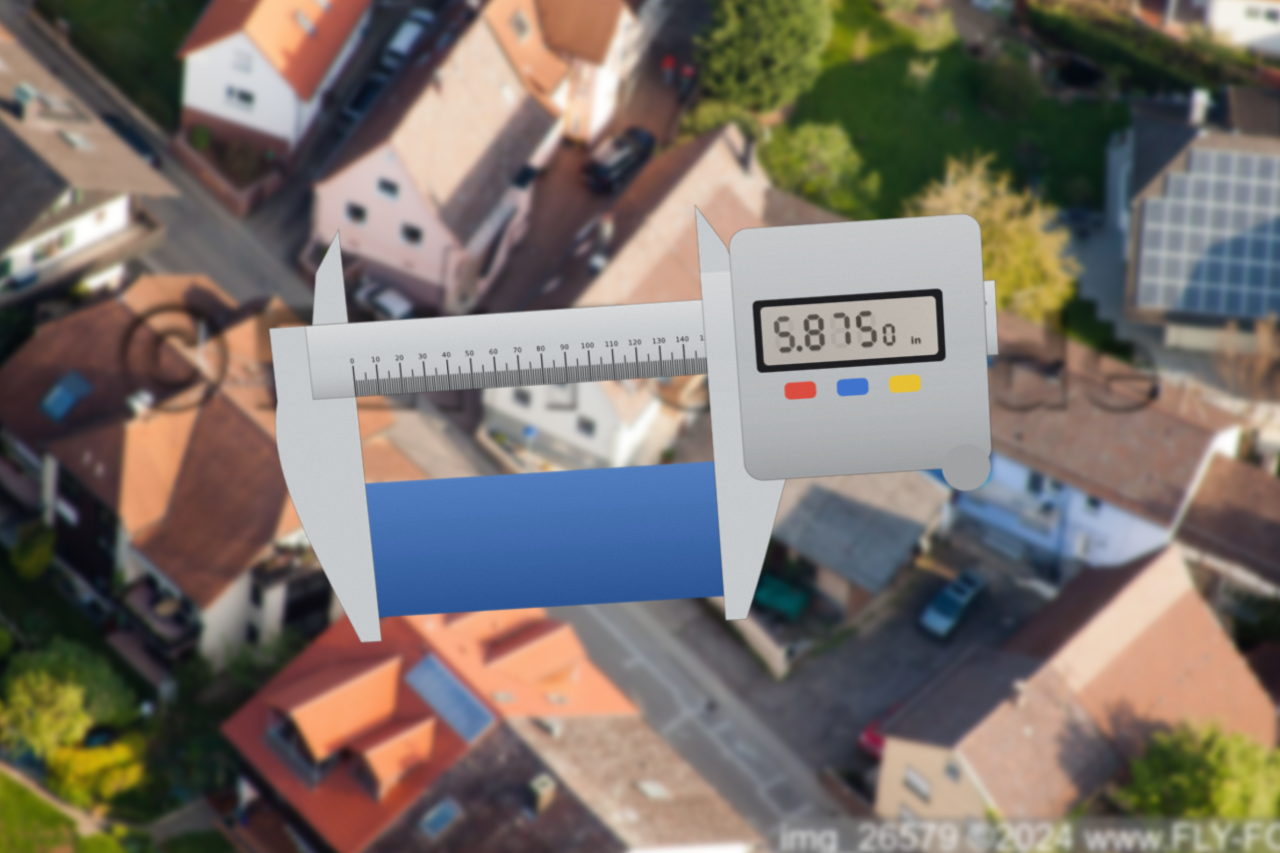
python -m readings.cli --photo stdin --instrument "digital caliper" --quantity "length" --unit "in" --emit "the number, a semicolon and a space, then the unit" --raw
5.8750; in
